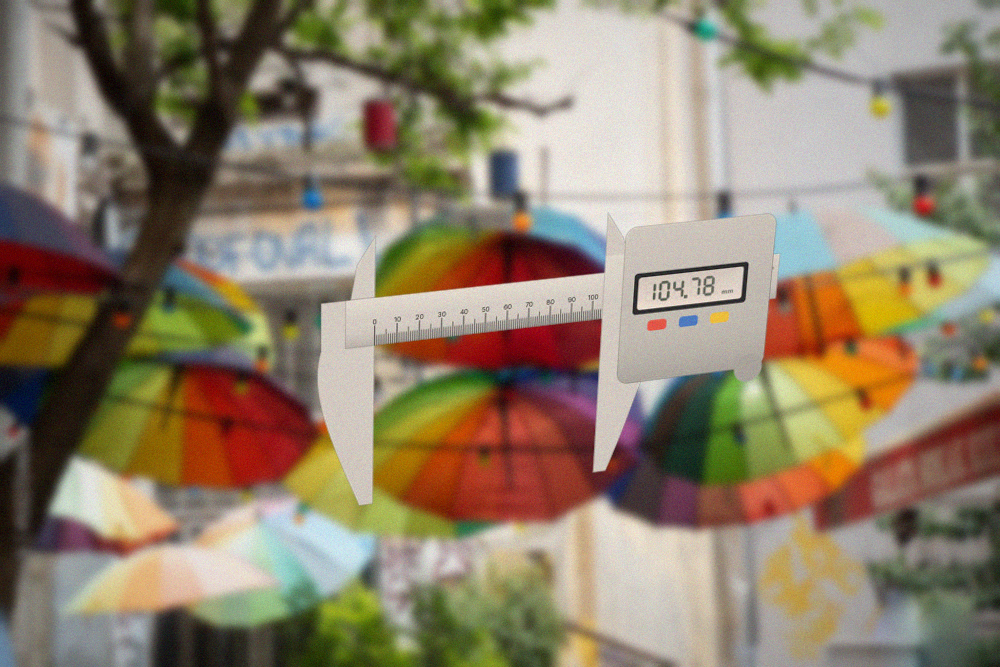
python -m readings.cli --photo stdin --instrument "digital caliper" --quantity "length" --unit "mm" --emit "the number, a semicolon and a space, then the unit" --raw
104.78; mm
